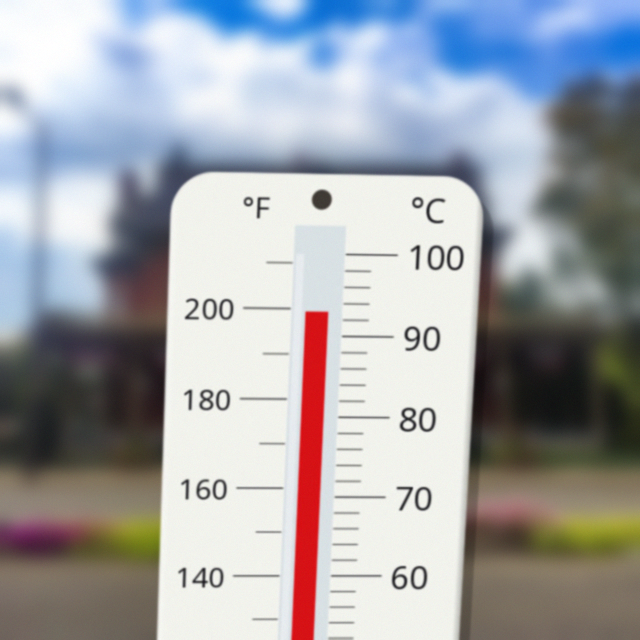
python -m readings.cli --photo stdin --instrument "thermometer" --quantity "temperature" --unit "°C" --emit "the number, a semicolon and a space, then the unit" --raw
93; °C
